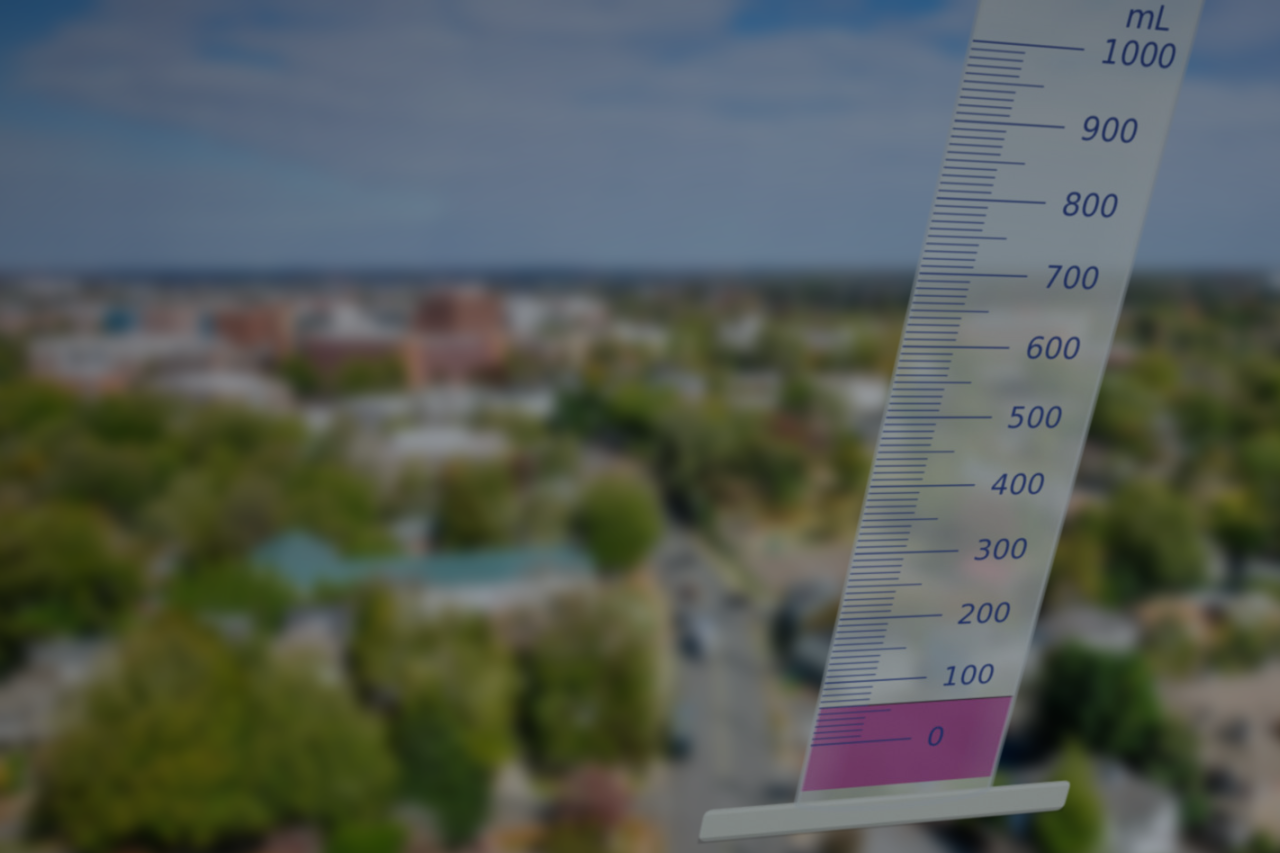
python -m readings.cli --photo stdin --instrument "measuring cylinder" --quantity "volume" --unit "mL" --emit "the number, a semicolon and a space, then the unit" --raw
60; mL
